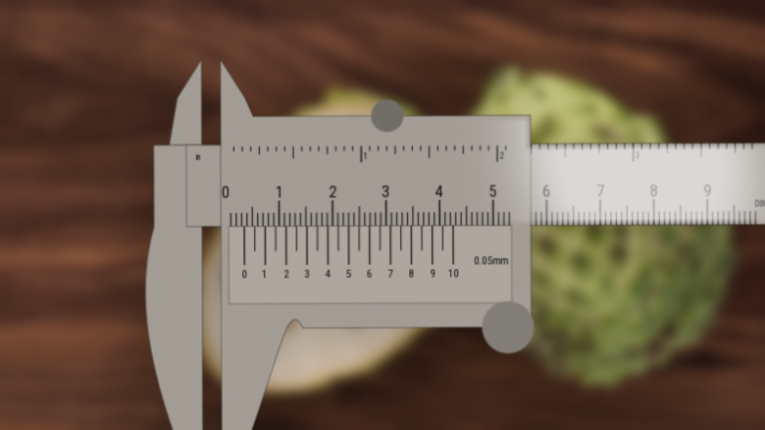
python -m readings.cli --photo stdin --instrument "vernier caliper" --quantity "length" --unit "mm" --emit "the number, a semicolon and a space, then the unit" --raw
3.5; mm
